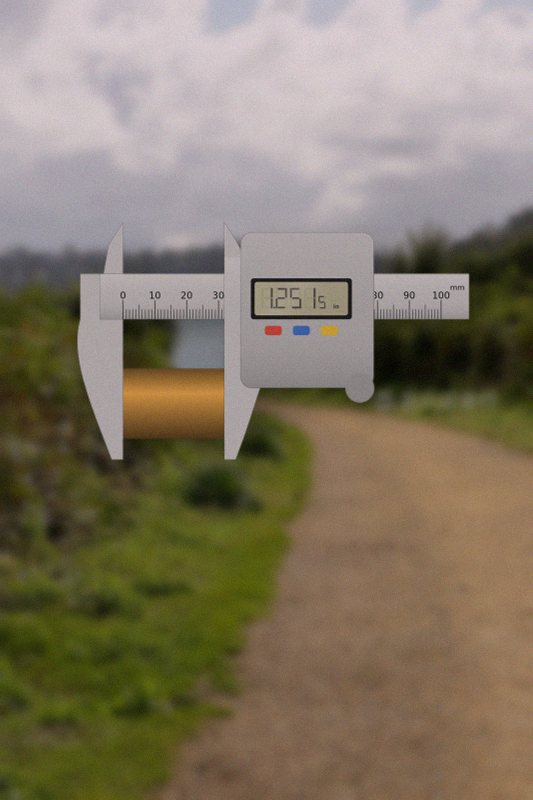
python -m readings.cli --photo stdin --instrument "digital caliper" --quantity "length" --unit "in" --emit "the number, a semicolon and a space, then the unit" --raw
1.2515; in
